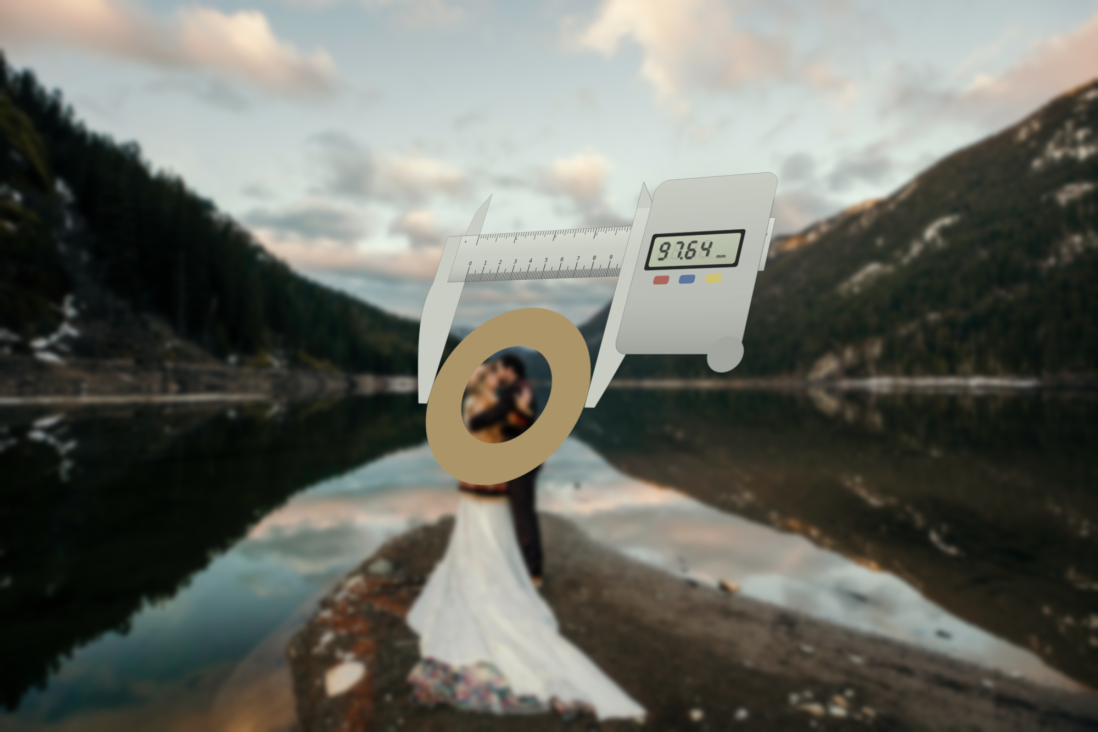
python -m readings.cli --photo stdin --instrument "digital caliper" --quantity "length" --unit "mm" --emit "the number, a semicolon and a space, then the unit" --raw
97.64; mm
